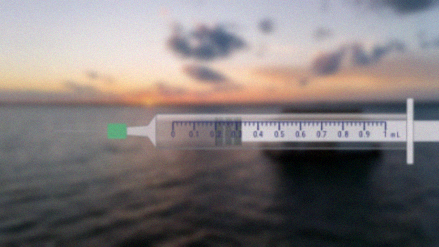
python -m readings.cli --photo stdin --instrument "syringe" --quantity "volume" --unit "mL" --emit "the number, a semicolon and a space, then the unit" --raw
0.2; mL
